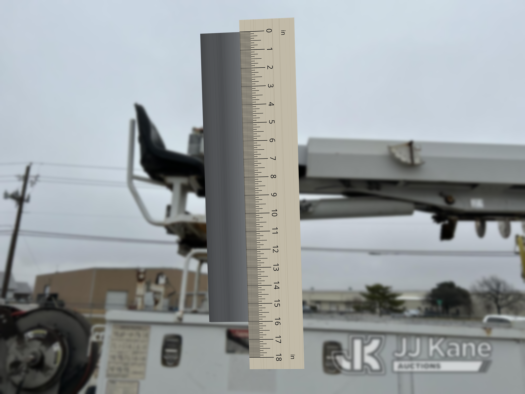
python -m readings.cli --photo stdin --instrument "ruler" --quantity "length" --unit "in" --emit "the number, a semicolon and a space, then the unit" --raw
16; in
